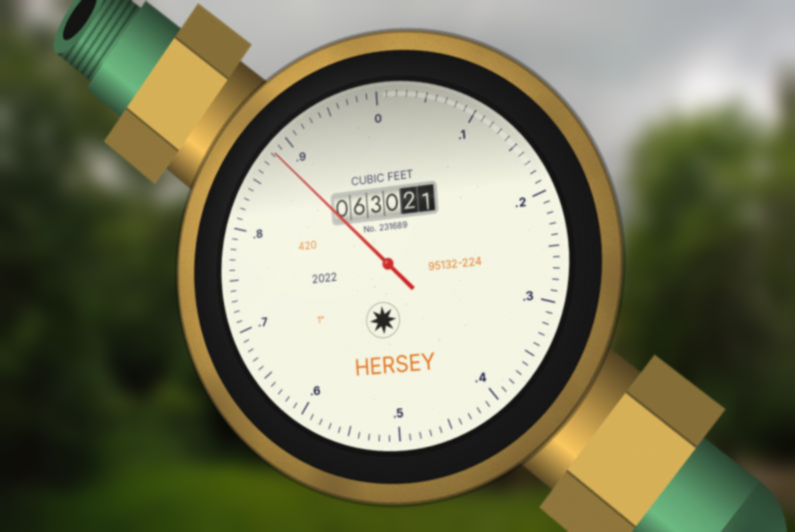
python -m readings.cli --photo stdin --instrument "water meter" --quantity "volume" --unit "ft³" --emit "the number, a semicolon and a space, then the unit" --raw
63020.88; ft³
